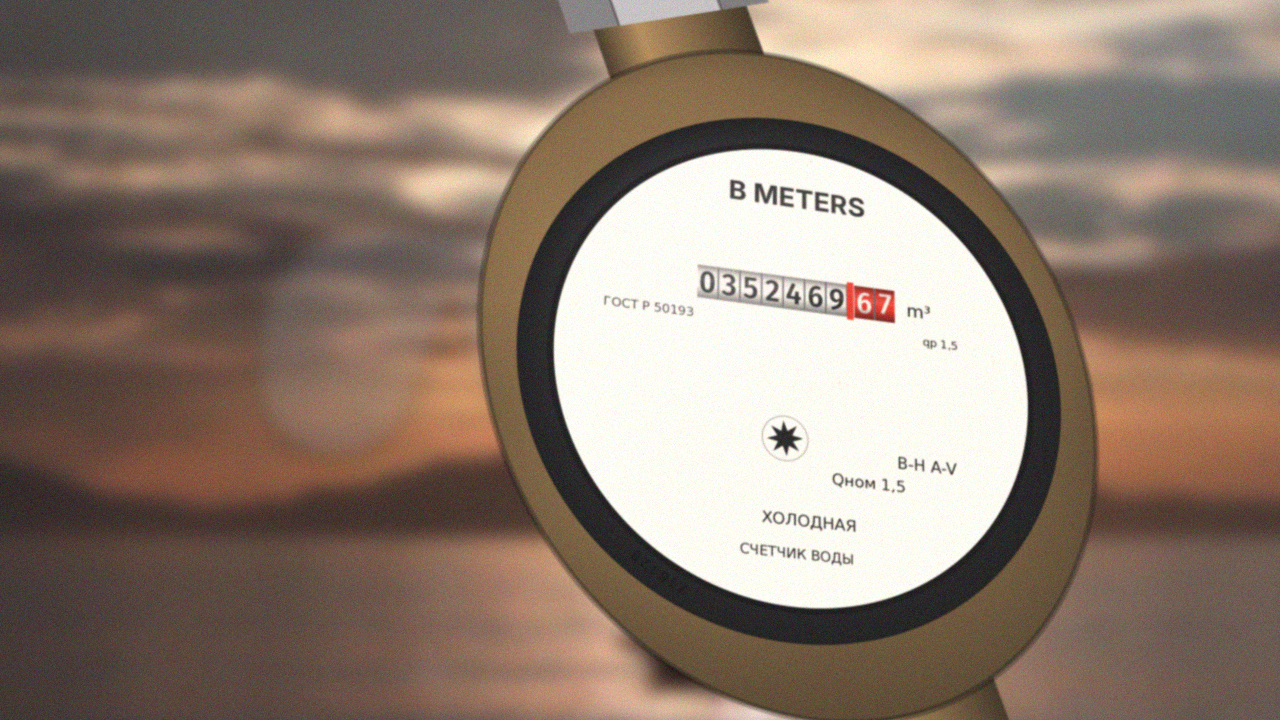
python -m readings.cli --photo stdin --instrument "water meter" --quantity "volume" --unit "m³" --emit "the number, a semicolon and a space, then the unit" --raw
352469.67; m³
